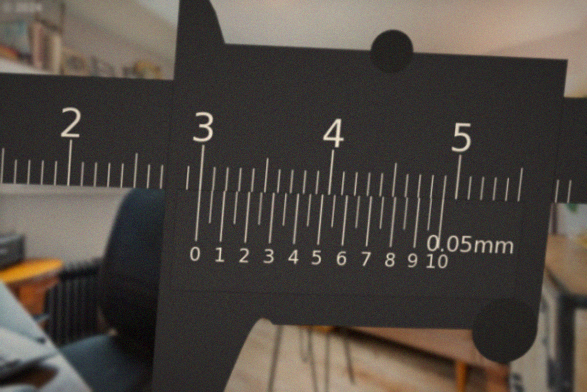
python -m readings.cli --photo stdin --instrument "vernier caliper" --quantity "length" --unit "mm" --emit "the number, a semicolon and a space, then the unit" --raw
30.0; mm
